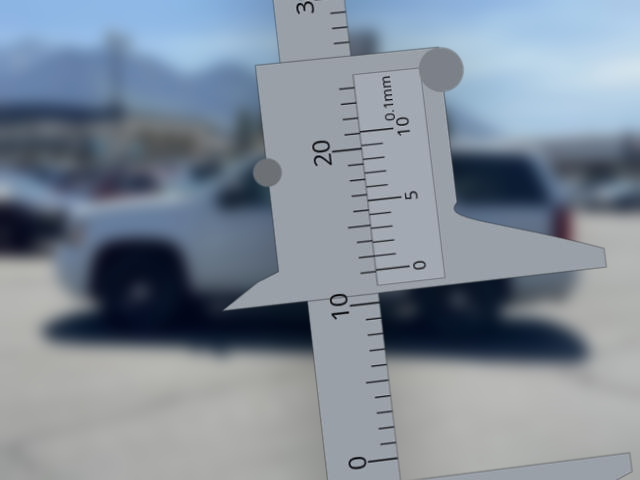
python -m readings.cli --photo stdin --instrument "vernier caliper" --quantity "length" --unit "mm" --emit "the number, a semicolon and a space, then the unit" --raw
12.1; mm
